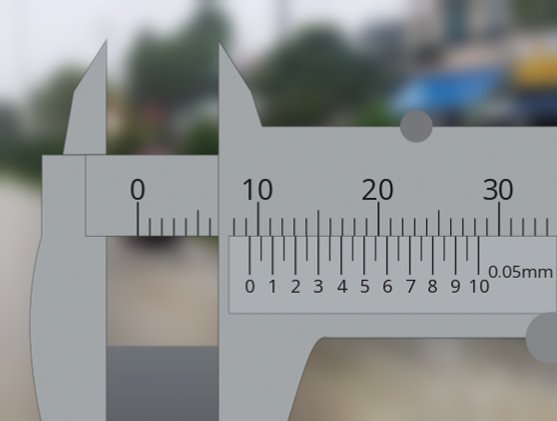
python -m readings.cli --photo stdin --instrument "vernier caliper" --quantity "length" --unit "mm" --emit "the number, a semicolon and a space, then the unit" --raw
9.3; mm
